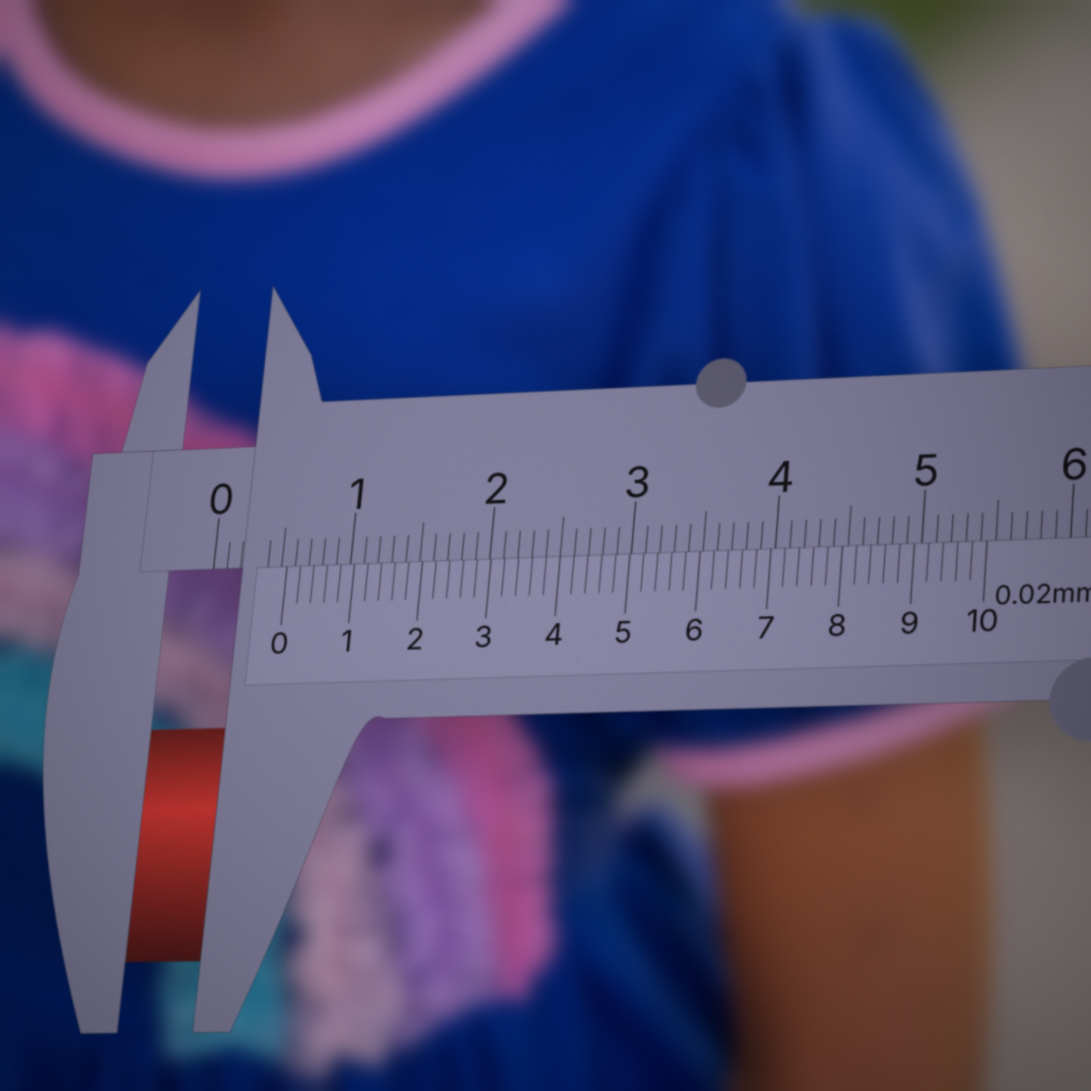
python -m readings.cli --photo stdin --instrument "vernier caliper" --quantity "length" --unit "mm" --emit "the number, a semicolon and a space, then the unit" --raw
5.4; mm
